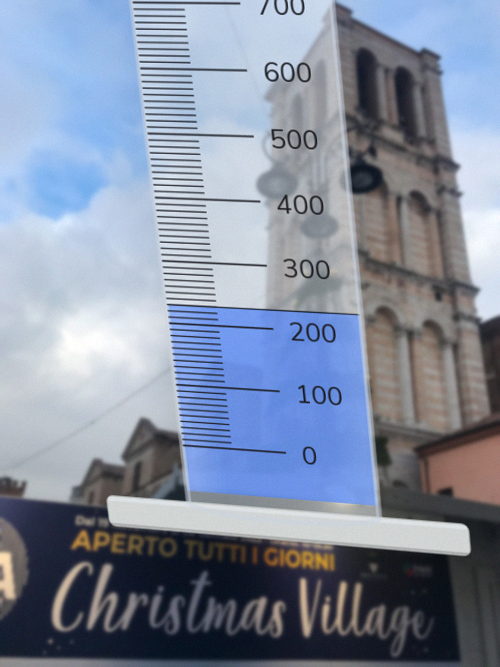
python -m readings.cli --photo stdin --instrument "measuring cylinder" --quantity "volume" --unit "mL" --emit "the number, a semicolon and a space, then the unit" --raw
230; mL
